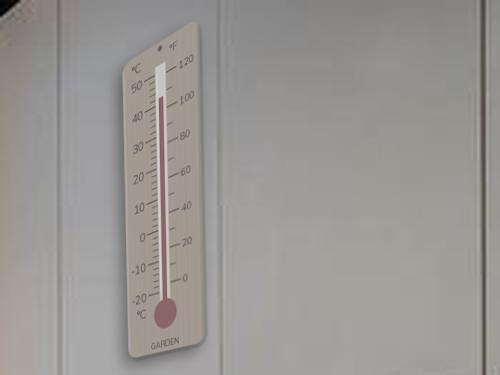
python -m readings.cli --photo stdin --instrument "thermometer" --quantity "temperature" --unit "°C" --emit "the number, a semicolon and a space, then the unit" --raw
42; °C
